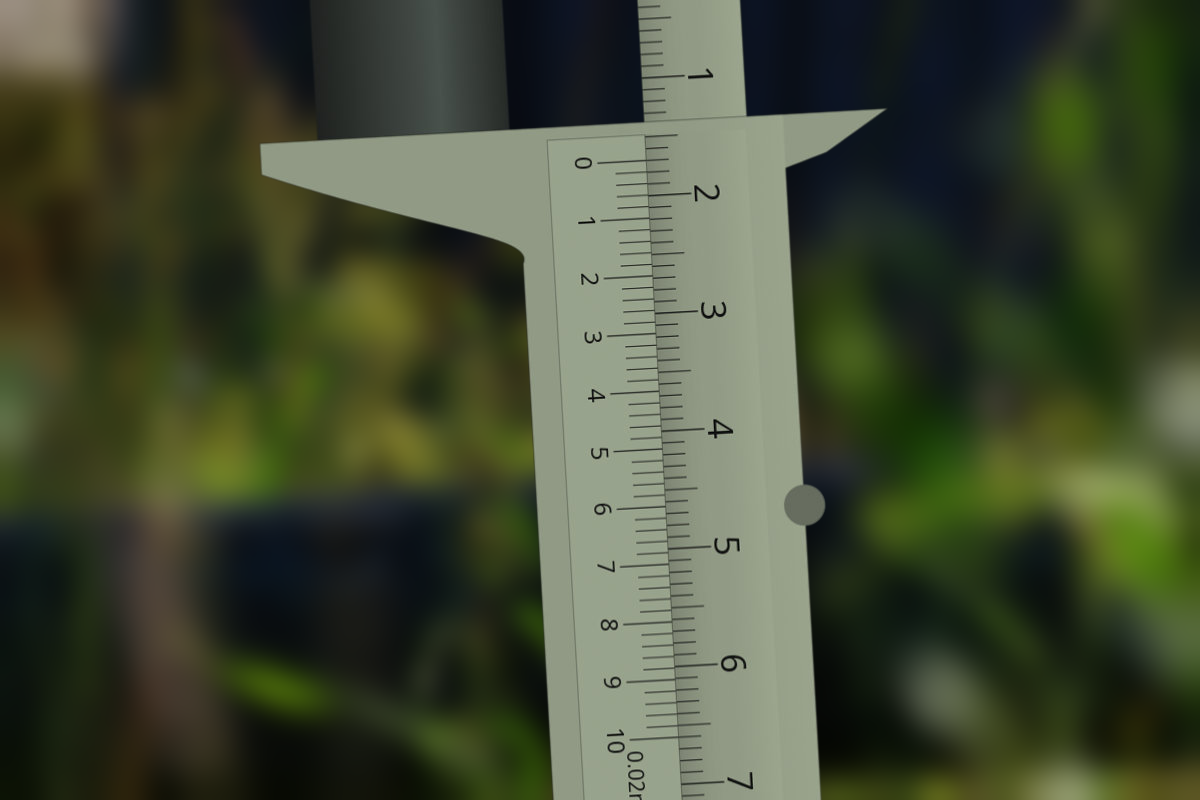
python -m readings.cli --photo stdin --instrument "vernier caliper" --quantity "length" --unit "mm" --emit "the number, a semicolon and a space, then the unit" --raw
17.0; mm
